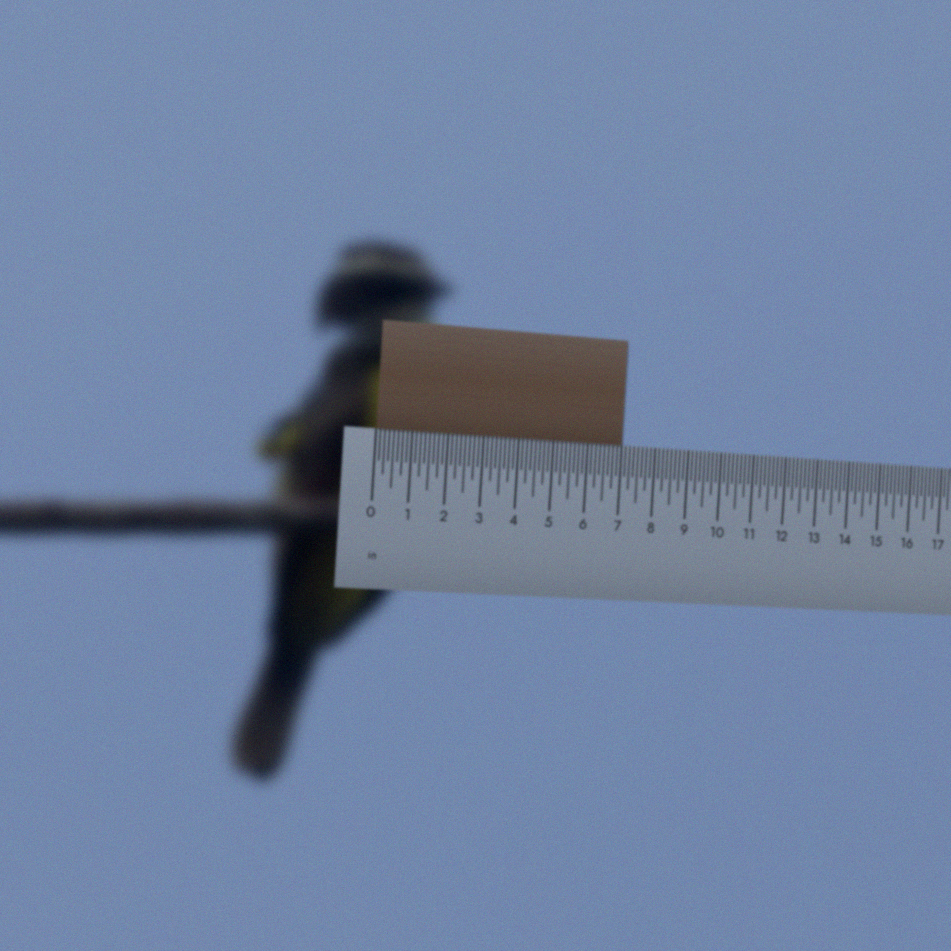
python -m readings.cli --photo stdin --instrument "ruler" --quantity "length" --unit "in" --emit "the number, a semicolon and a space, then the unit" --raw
7; in
